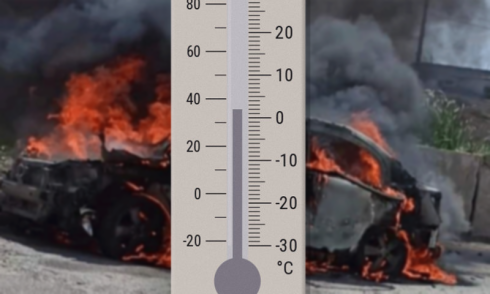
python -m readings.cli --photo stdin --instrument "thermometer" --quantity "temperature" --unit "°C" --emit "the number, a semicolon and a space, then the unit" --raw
2; °C
